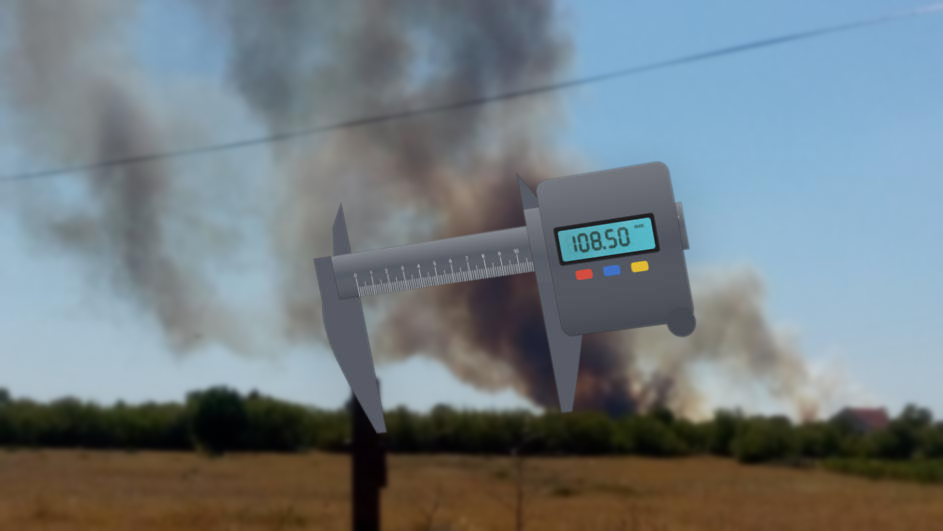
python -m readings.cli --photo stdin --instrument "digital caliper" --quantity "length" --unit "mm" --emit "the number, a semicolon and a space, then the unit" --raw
108.50; mm
